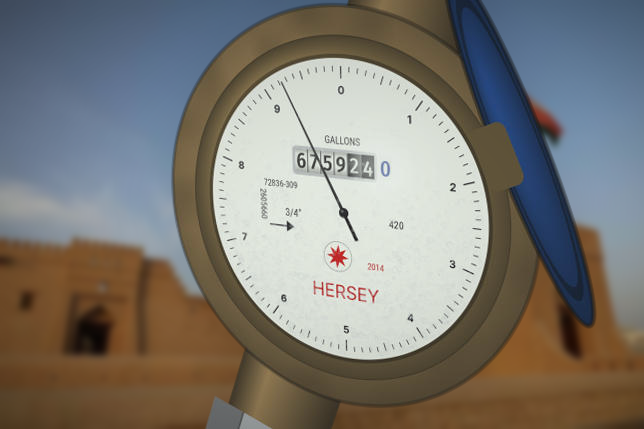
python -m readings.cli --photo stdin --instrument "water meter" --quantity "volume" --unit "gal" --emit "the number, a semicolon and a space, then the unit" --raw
6759239.2; gal
